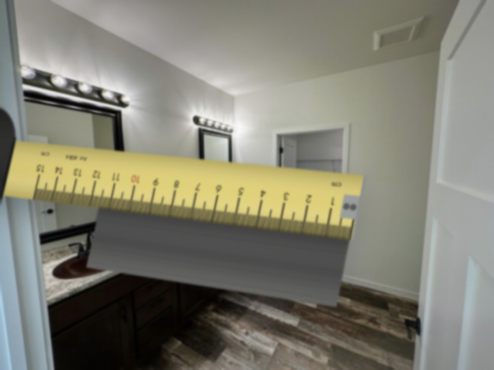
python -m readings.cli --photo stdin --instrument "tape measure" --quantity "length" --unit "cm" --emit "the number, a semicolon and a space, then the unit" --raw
11.5; cm
